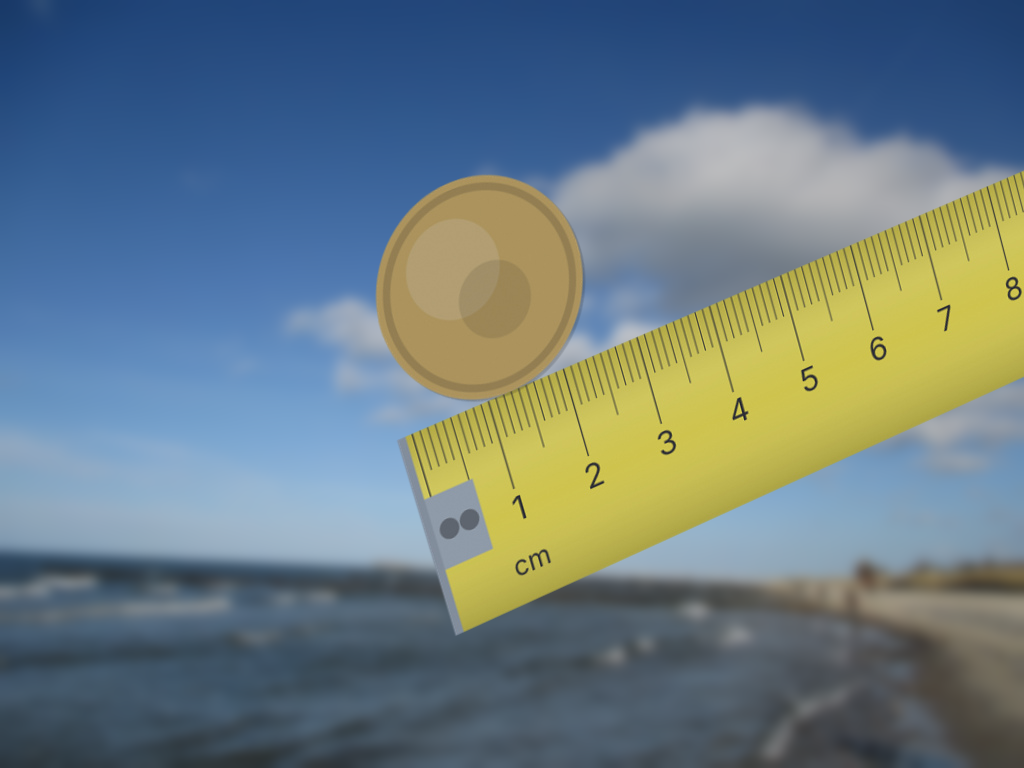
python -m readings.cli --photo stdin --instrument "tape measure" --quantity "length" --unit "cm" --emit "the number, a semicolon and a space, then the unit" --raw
2.6; cm
